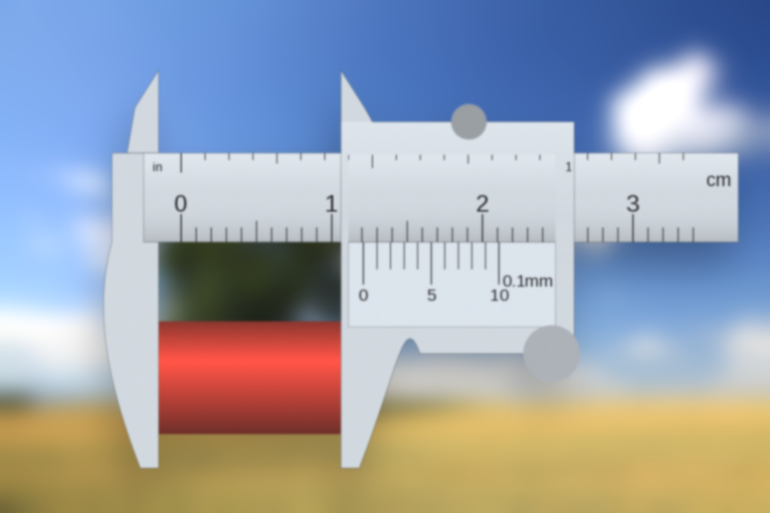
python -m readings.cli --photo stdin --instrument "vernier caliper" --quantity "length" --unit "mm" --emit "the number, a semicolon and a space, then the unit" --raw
12.1; mm
